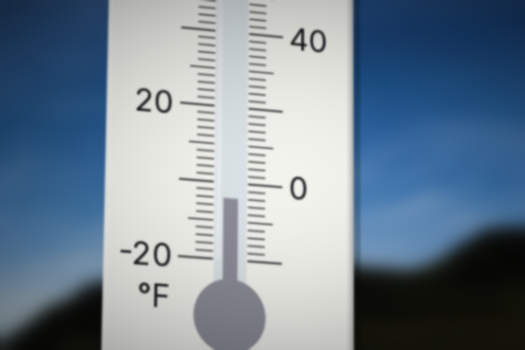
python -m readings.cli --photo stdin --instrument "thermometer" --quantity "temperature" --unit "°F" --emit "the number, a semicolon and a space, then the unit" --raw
-4; °F
